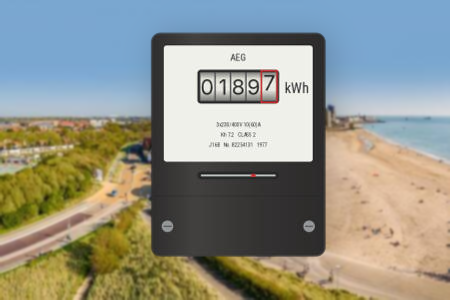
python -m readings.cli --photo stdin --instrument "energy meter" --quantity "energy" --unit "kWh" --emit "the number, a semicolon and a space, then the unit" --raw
189.7; kWh
